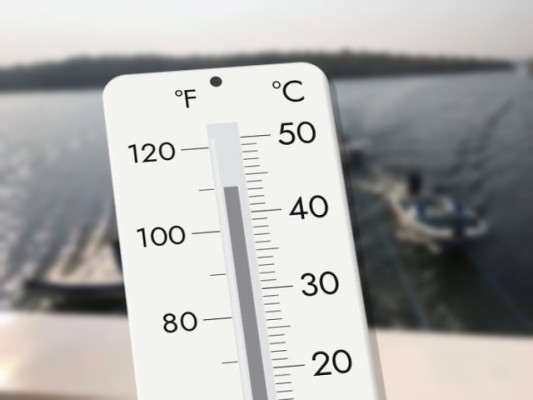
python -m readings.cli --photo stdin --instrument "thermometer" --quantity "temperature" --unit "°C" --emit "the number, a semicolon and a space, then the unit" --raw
43.5; °C
